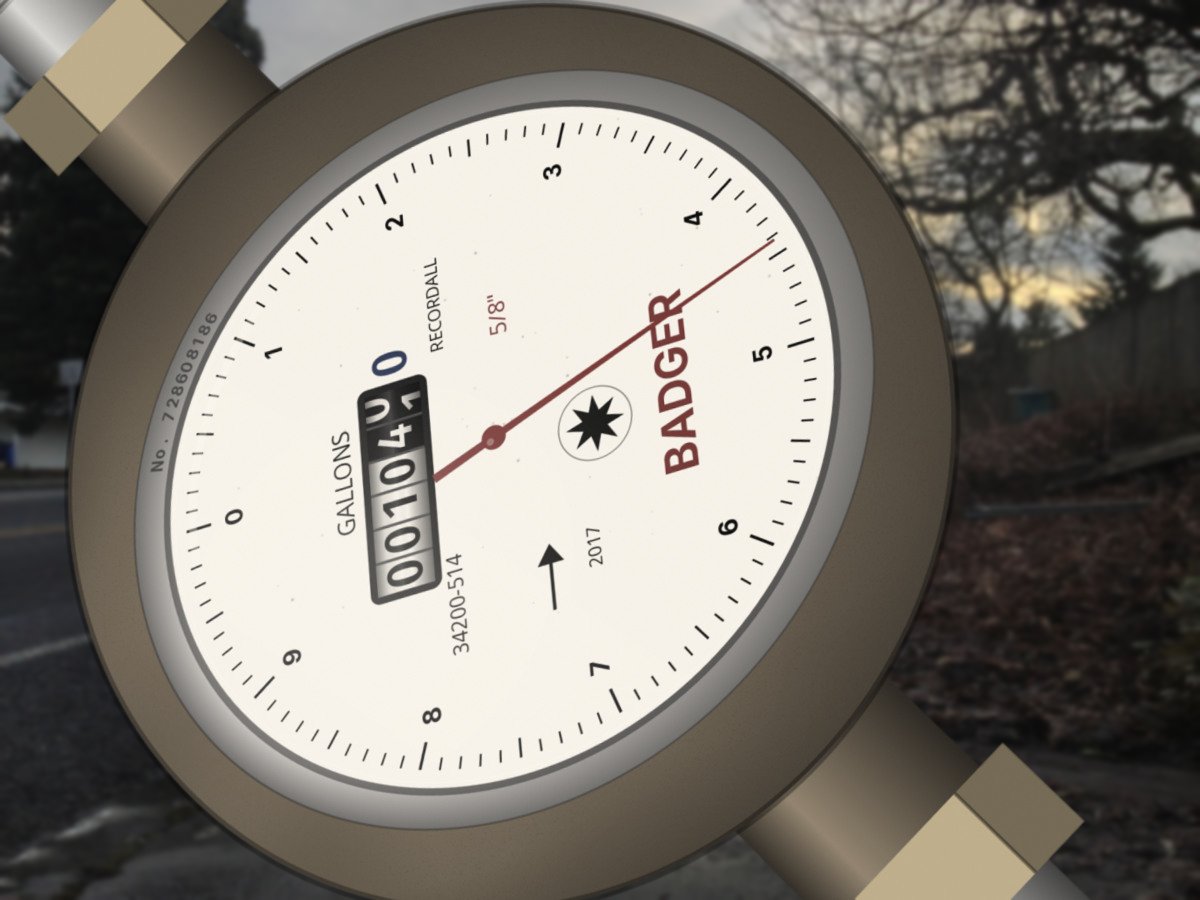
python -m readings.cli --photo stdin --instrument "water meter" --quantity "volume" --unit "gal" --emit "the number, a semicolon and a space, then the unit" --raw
10404.4; gal
